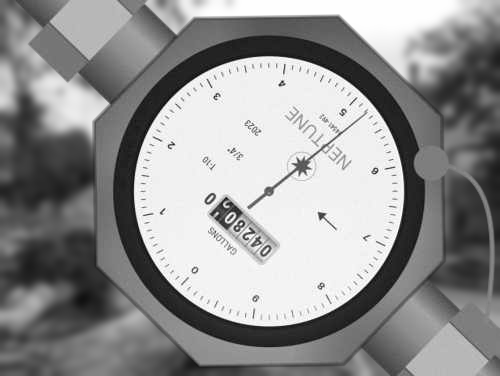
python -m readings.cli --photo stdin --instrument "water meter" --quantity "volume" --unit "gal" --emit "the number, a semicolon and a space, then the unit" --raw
428015.2; gal
